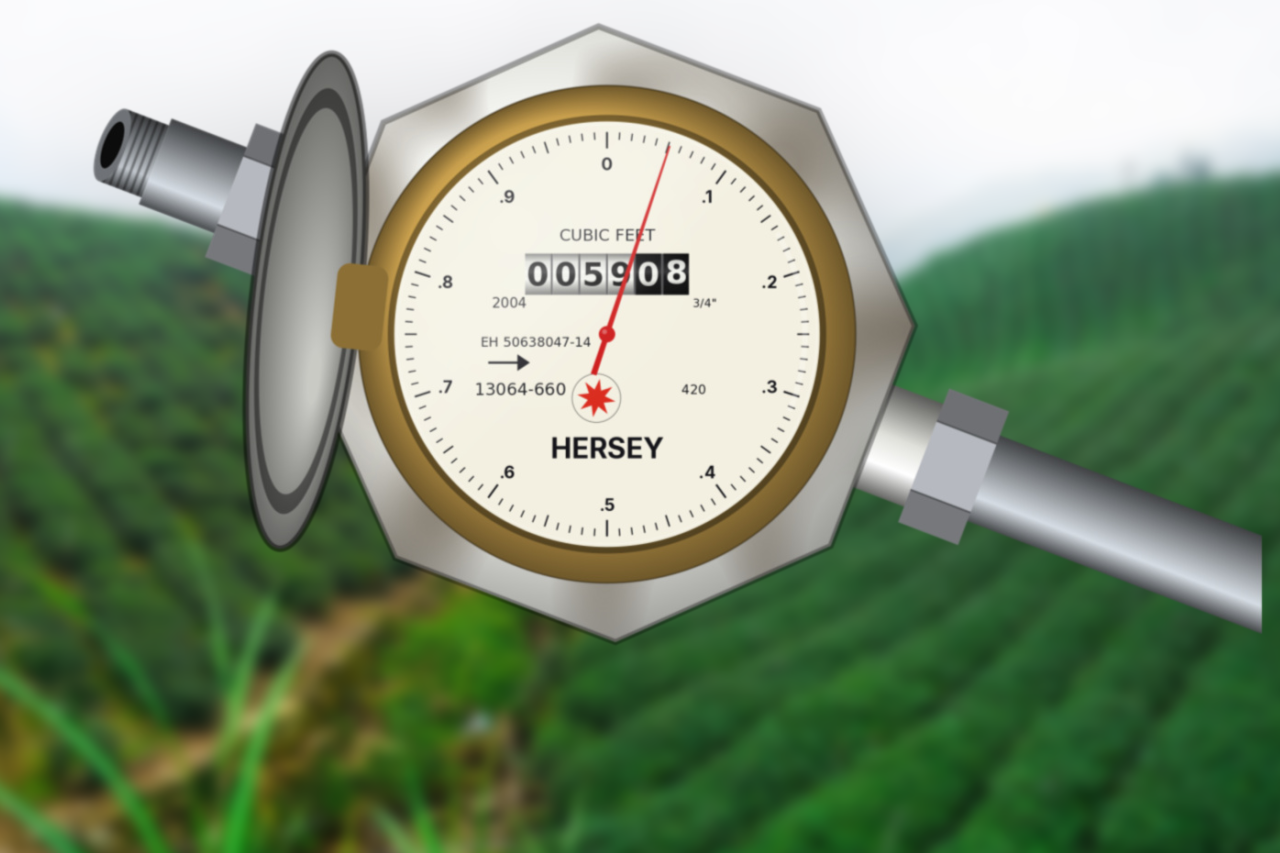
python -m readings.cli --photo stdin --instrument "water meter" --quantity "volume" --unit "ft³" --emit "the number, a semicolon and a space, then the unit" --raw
5908.05; ft³
